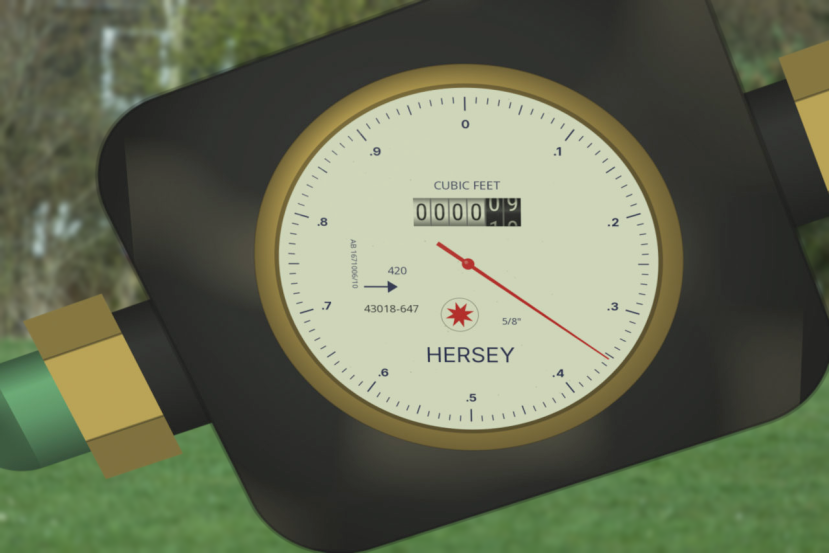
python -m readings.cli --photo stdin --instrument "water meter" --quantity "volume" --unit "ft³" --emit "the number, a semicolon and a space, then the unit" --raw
9.35; ft³
